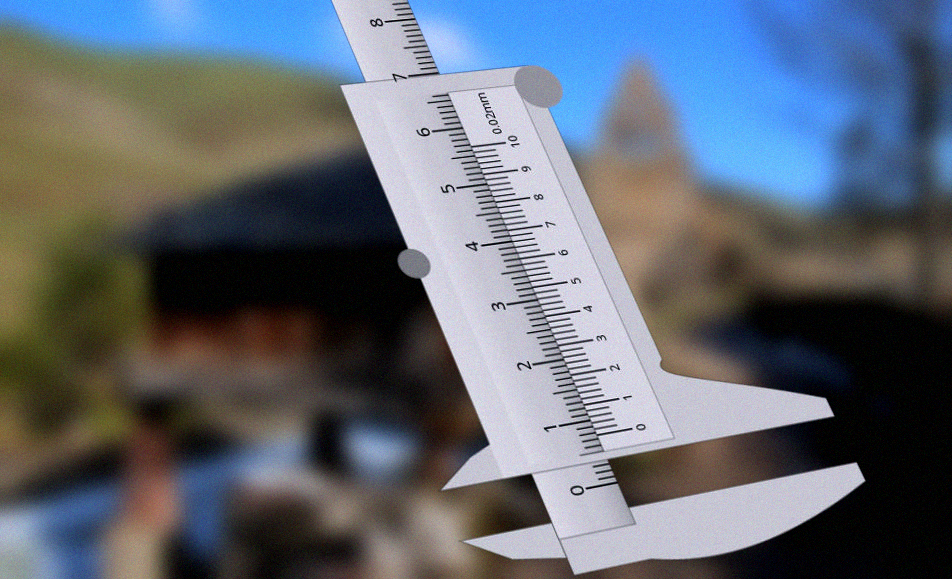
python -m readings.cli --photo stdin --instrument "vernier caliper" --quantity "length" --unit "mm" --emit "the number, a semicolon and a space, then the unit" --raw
7.6; mm
